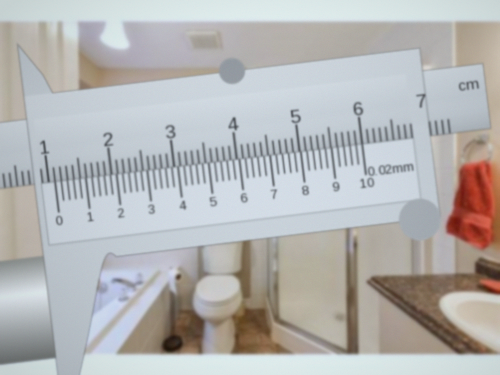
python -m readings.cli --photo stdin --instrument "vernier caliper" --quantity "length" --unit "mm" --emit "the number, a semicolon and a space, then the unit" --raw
11.0; mm
